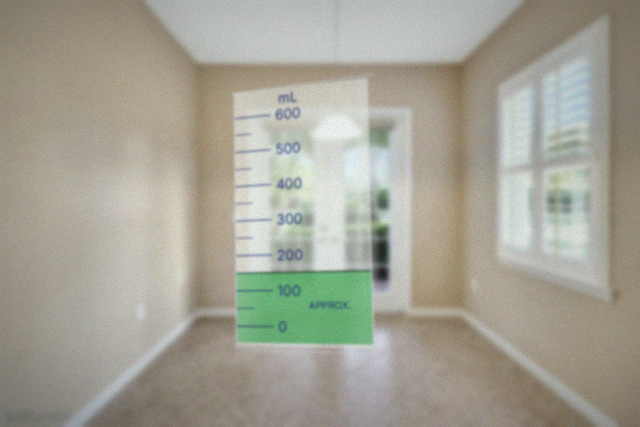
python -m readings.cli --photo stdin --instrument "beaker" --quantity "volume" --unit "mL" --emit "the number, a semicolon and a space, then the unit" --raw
150; mL
